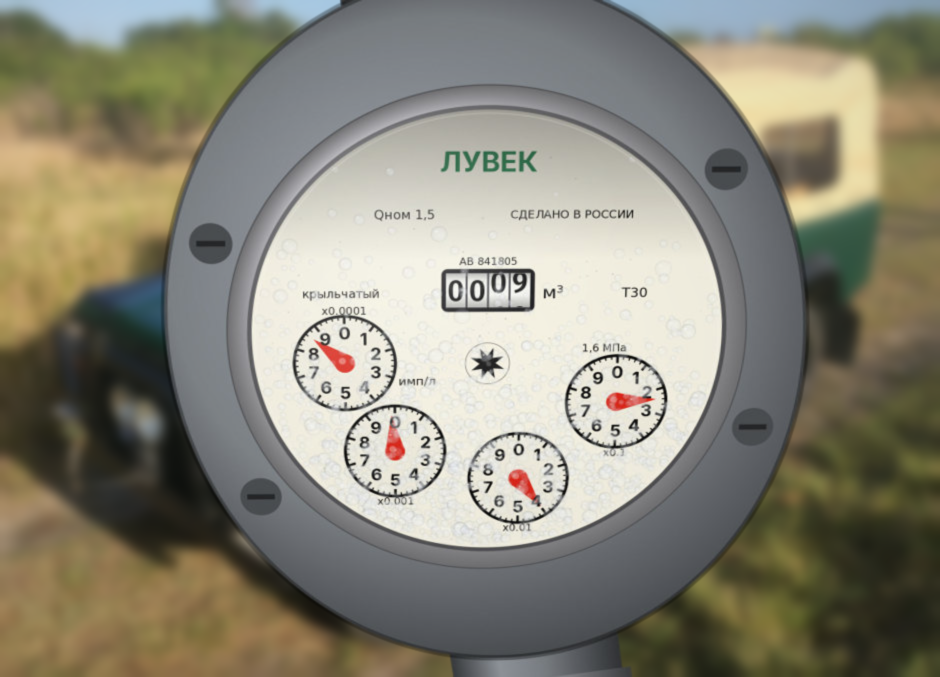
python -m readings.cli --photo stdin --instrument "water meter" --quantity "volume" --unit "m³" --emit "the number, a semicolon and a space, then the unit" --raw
9.2398; m³
